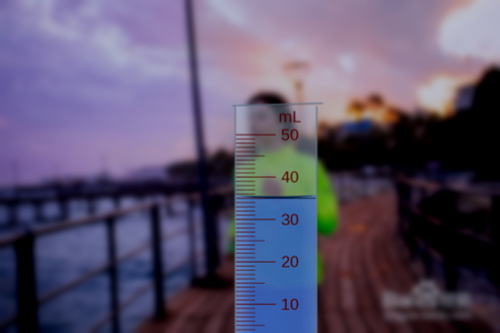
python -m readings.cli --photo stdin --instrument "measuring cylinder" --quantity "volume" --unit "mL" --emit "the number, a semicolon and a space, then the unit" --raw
35; mL
